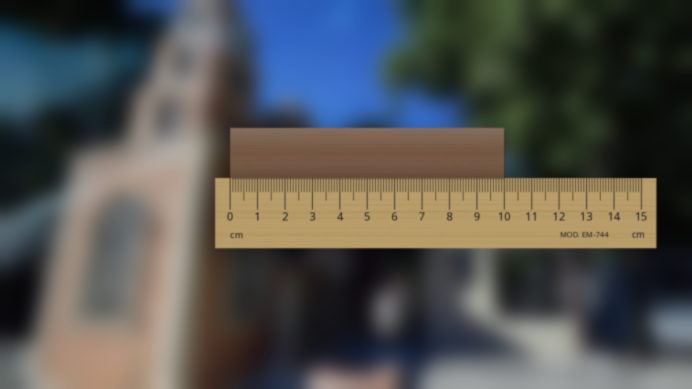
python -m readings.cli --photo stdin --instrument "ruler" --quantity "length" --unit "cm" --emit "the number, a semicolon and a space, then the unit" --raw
10; cm
